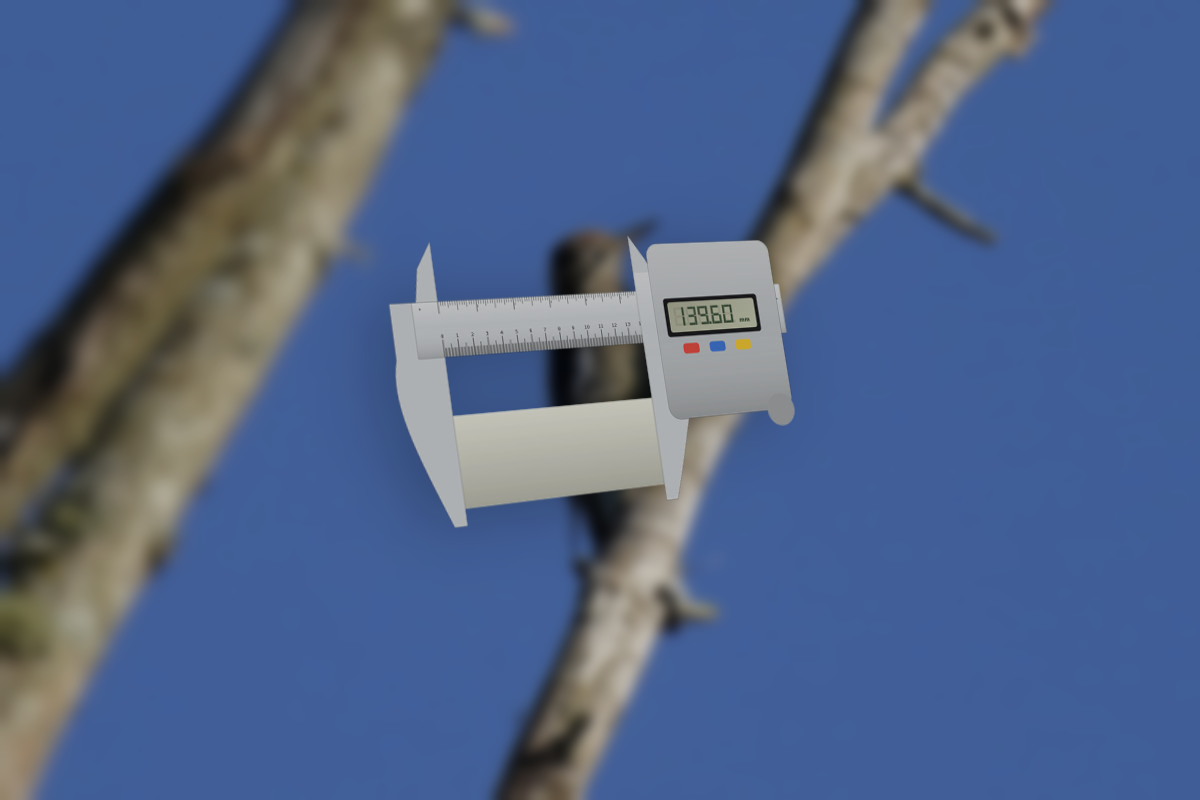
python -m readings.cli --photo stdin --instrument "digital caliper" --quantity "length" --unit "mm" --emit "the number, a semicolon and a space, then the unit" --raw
139.60; mm
